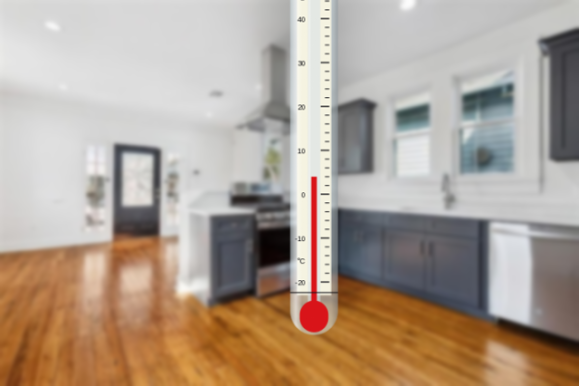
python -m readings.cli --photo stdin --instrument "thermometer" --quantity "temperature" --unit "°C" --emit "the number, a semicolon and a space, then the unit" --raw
4; °C
